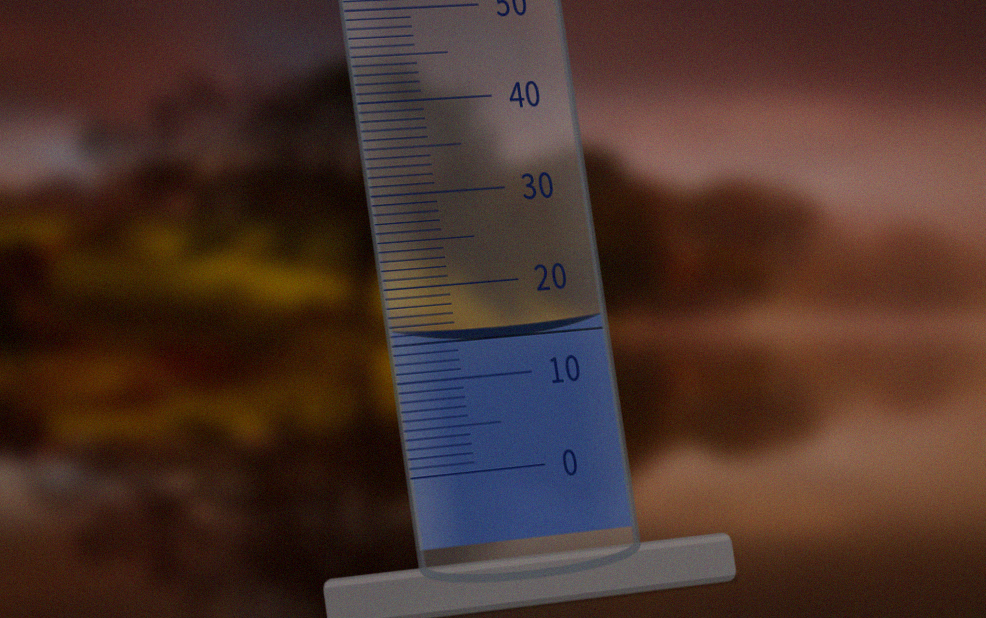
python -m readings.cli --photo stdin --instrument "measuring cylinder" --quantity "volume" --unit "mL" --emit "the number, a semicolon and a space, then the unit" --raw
14; mL
